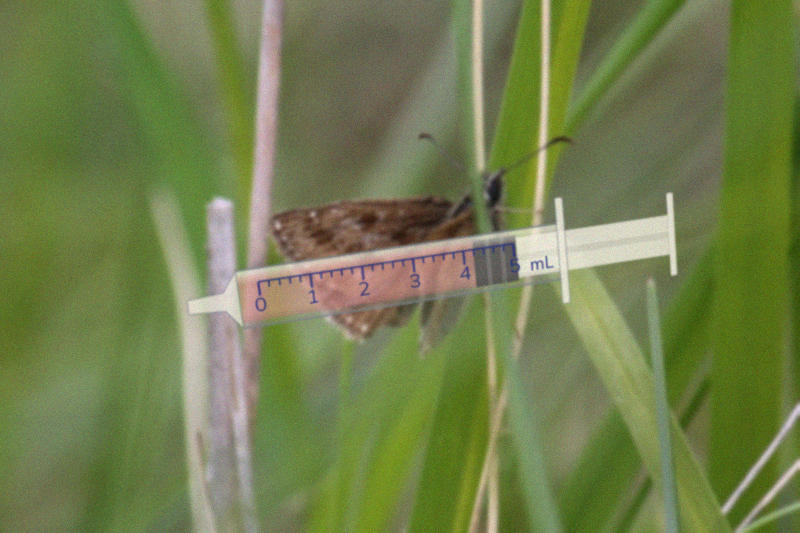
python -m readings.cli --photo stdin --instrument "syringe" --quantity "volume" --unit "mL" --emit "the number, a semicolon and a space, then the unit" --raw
4.2; mL
